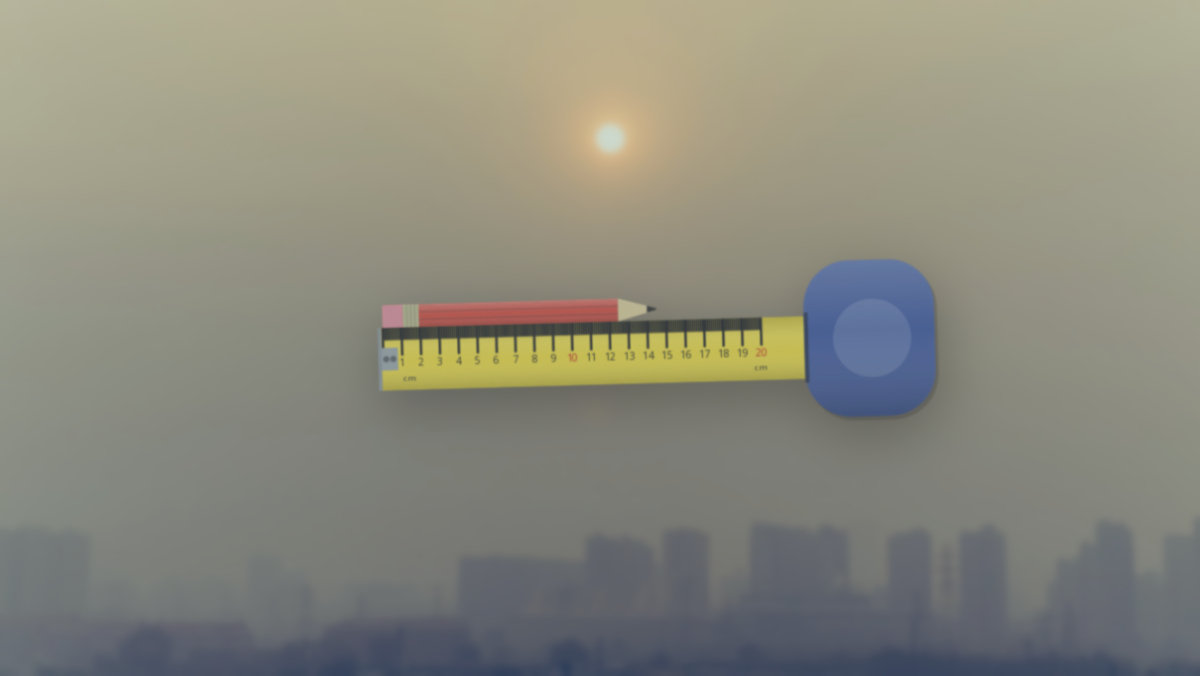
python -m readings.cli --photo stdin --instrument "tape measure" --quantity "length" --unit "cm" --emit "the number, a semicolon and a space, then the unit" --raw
14.5; cm
